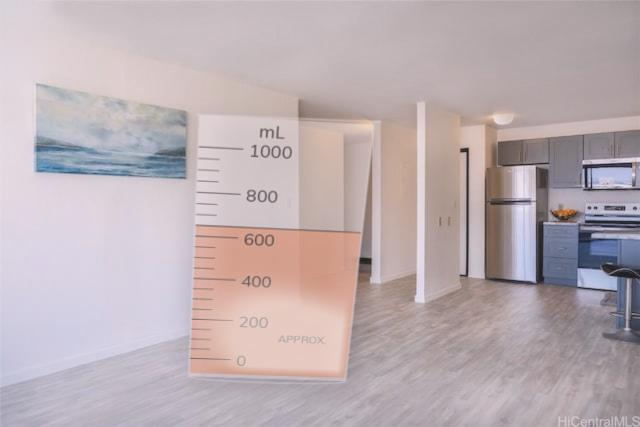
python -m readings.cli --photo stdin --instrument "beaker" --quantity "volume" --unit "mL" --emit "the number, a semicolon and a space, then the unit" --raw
650; mL
